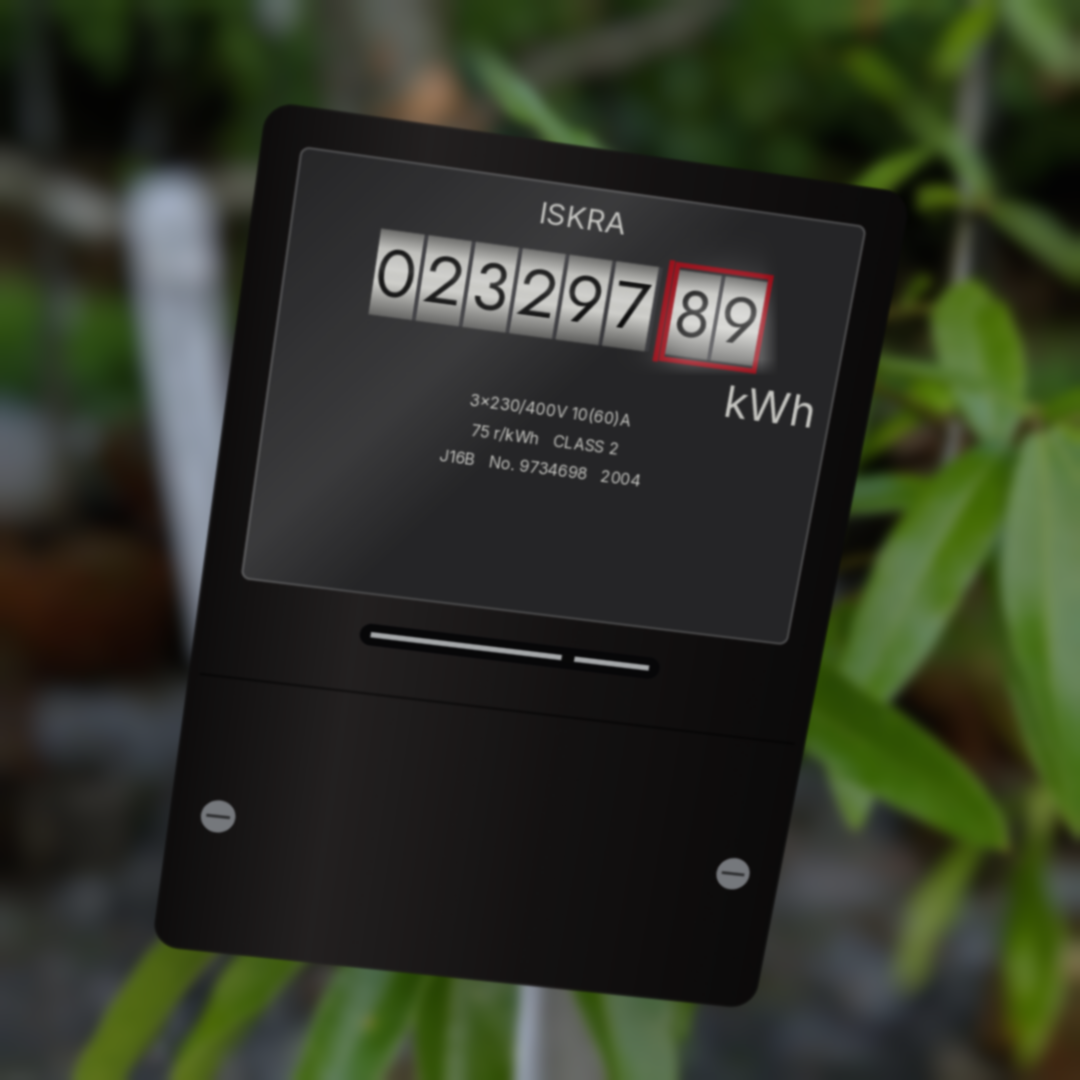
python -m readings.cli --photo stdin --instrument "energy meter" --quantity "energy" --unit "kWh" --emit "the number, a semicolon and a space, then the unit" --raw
23297.89; kWh
